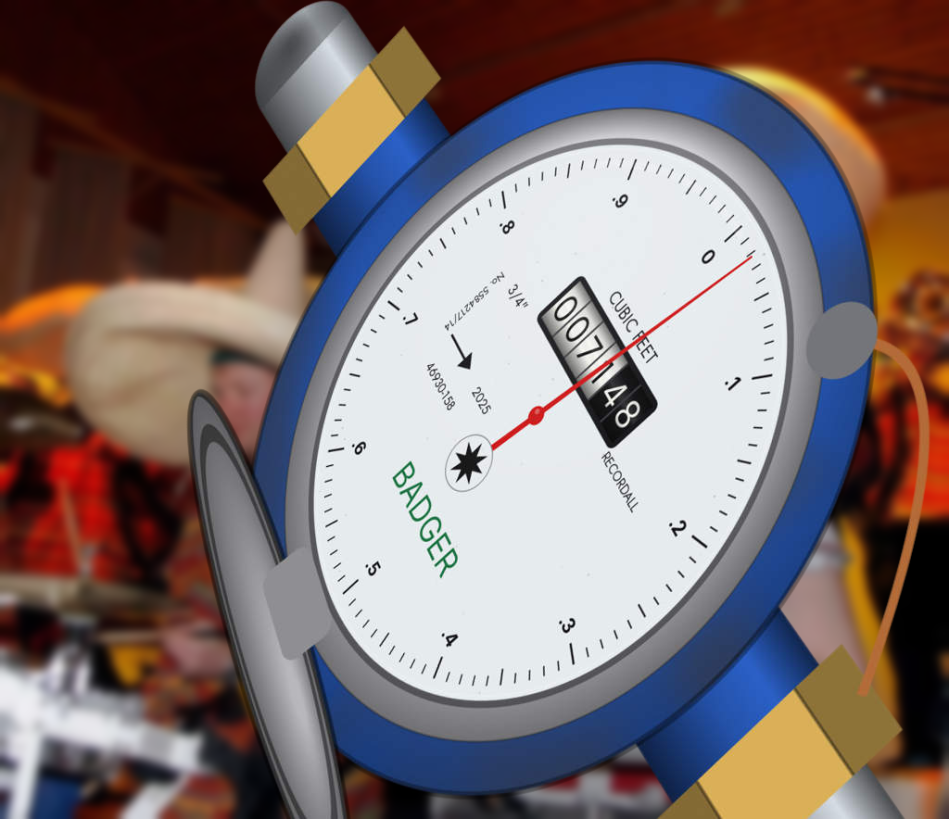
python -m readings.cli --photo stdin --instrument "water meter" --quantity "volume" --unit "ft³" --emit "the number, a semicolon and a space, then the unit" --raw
7148.02; ft³
